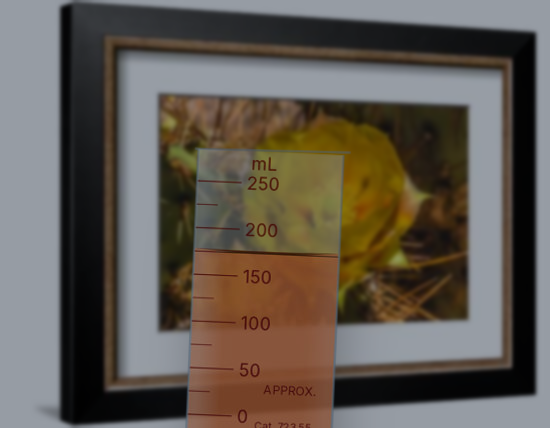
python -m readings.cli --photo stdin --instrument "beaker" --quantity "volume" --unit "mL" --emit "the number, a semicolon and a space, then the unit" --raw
175; mL
